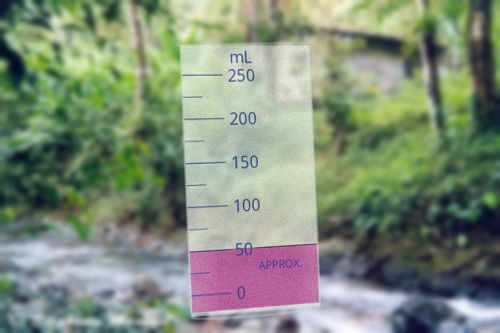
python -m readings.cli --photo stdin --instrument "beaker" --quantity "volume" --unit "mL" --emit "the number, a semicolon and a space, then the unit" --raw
50; mL
